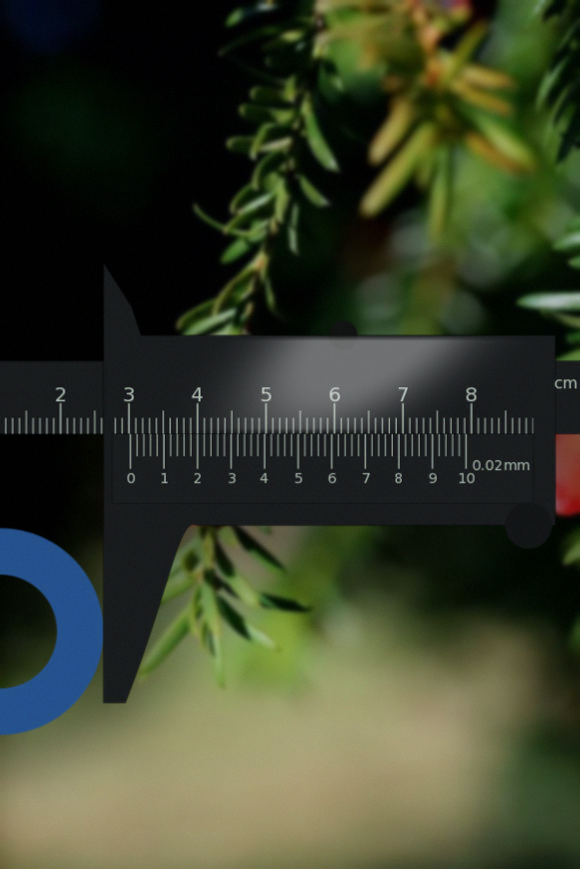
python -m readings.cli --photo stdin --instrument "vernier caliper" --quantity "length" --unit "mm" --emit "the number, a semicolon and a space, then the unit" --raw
30.2; mm
